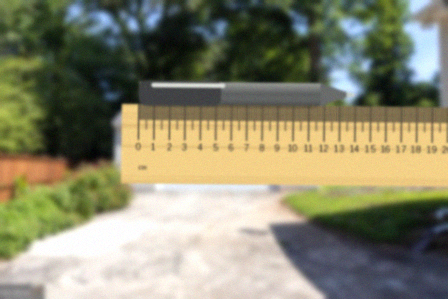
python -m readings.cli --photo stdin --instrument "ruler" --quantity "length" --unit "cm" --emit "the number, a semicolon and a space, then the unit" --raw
14; cm
